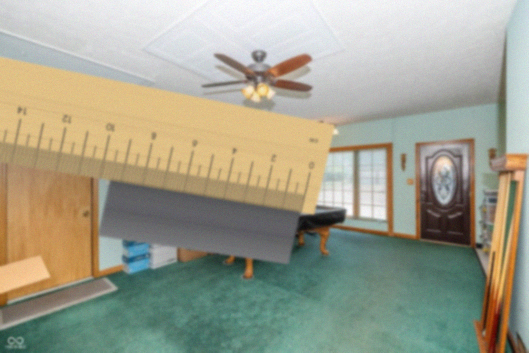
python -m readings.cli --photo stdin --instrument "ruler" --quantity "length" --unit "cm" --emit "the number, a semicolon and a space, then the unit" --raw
9.5; cm
